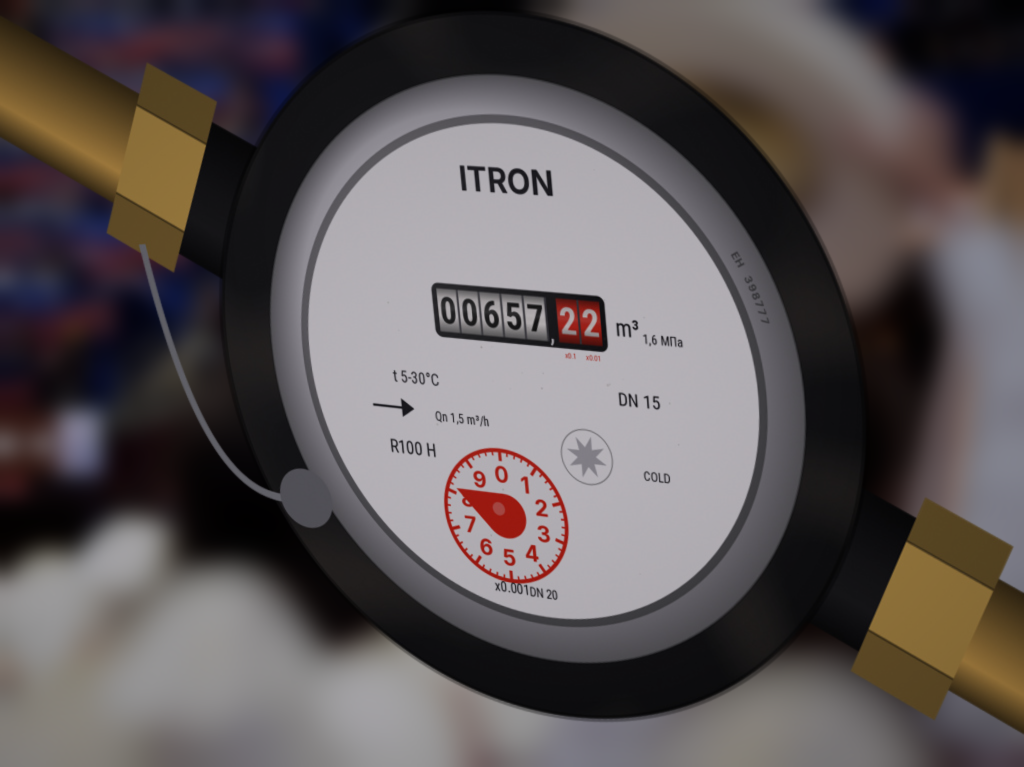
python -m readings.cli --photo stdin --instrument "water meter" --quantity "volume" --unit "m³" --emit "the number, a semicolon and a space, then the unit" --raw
657.228; m³
